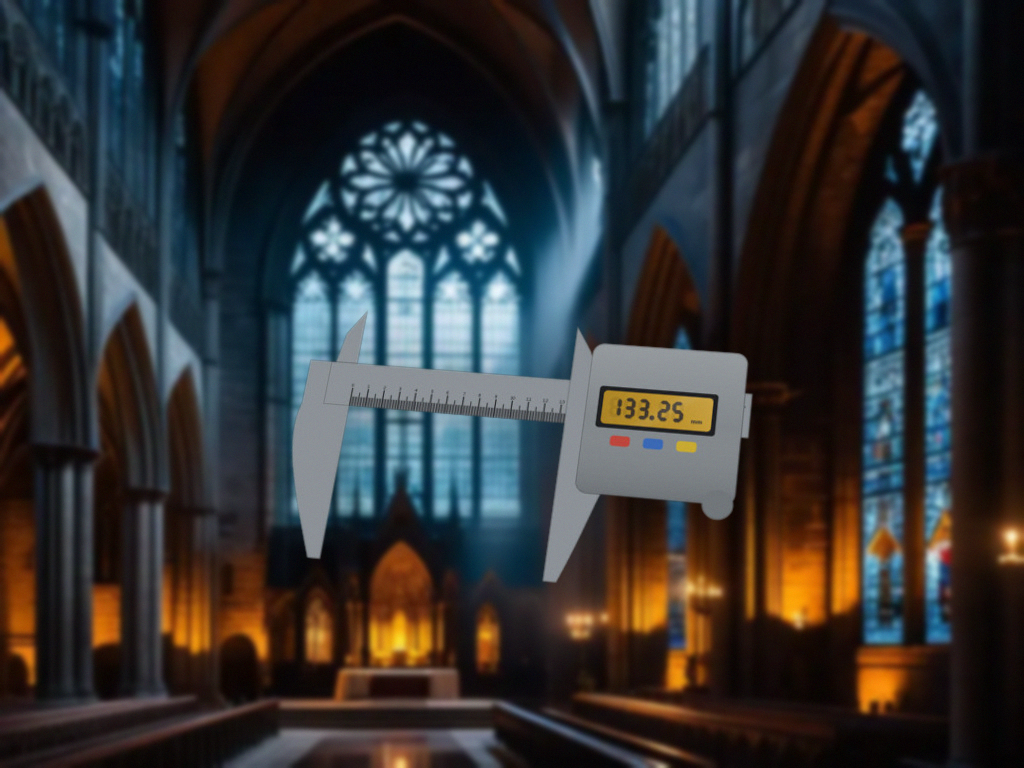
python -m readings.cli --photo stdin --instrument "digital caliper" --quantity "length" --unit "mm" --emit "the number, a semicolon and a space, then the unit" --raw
133.25; mm
